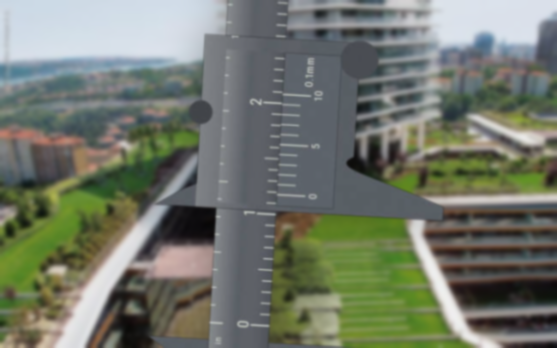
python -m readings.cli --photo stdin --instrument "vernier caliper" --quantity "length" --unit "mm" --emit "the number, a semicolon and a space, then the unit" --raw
11.8; mm
